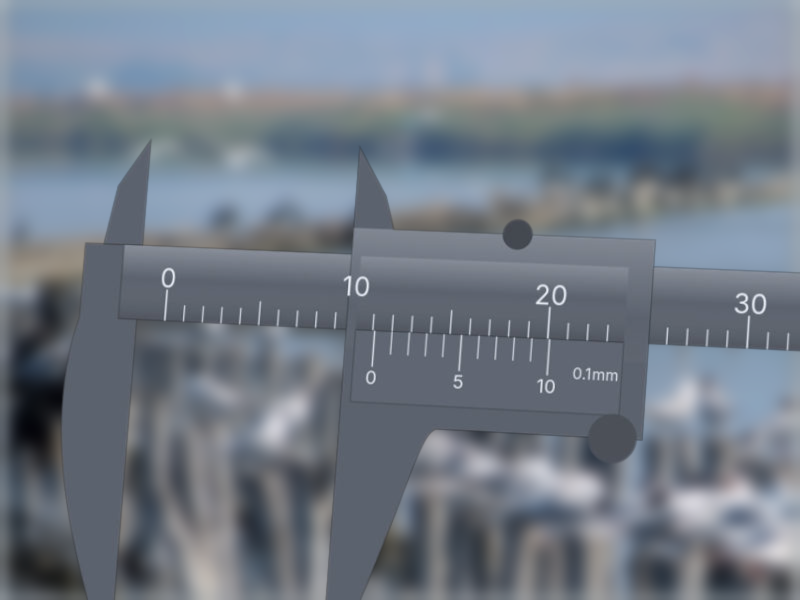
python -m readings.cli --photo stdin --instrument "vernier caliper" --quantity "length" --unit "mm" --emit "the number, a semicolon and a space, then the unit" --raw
11.1; mm
